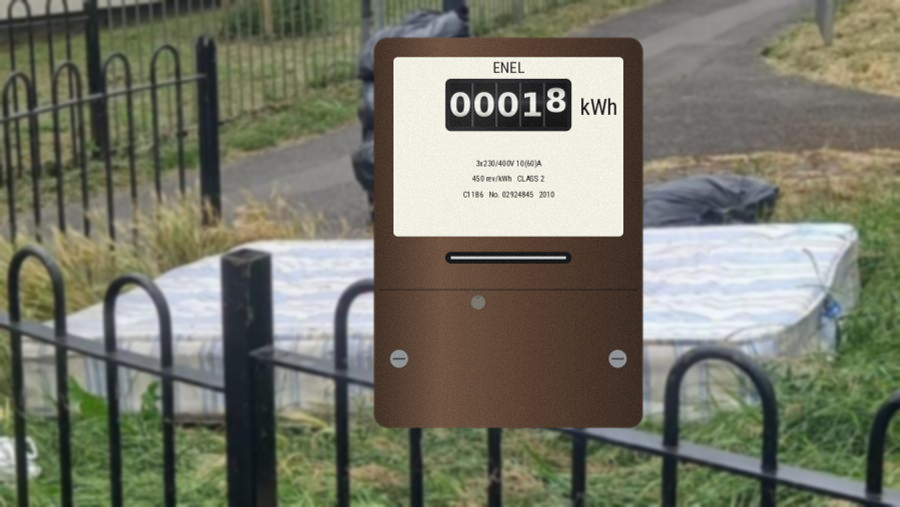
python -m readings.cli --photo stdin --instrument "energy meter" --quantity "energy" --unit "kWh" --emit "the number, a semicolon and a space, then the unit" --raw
18; kWh
